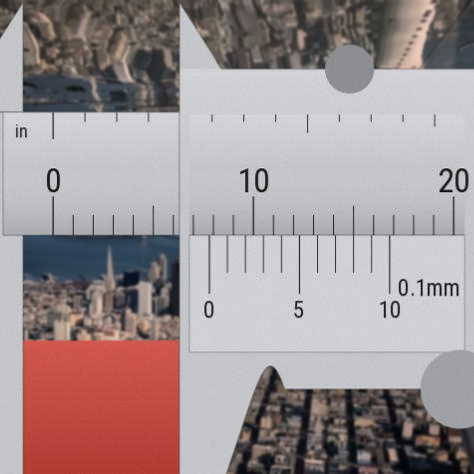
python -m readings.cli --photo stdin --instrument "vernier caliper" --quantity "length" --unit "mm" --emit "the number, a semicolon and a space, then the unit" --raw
7.8; mm
